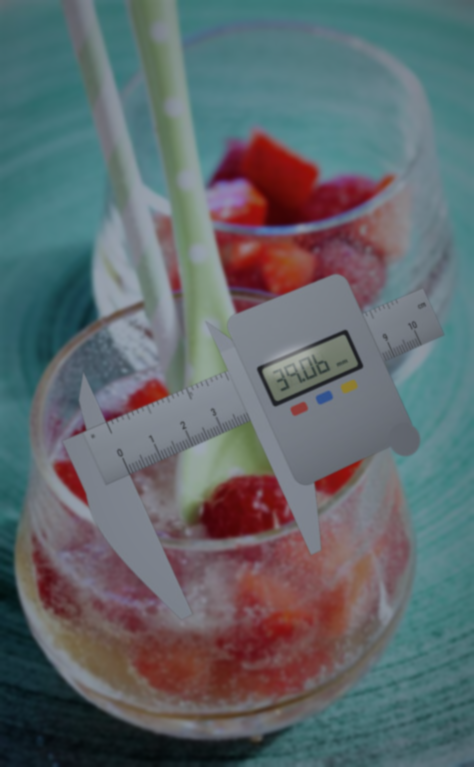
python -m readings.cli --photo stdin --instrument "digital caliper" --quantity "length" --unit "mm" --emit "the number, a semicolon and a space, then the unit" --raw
39.06; mm
